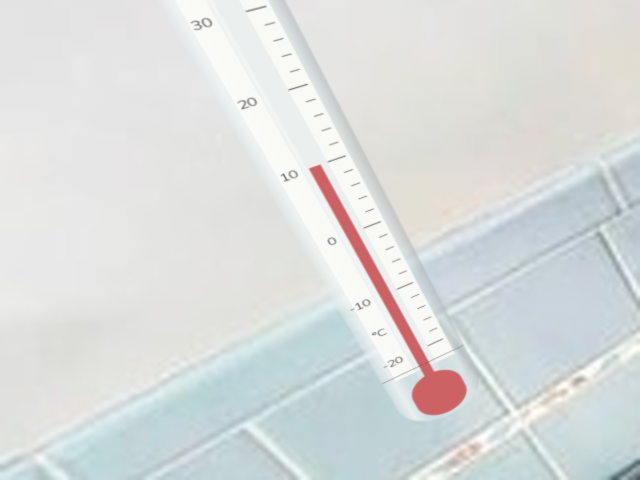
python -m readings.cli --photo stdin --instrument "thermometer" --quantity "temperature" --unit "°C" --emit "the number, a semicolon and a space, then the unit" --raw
10; °C
